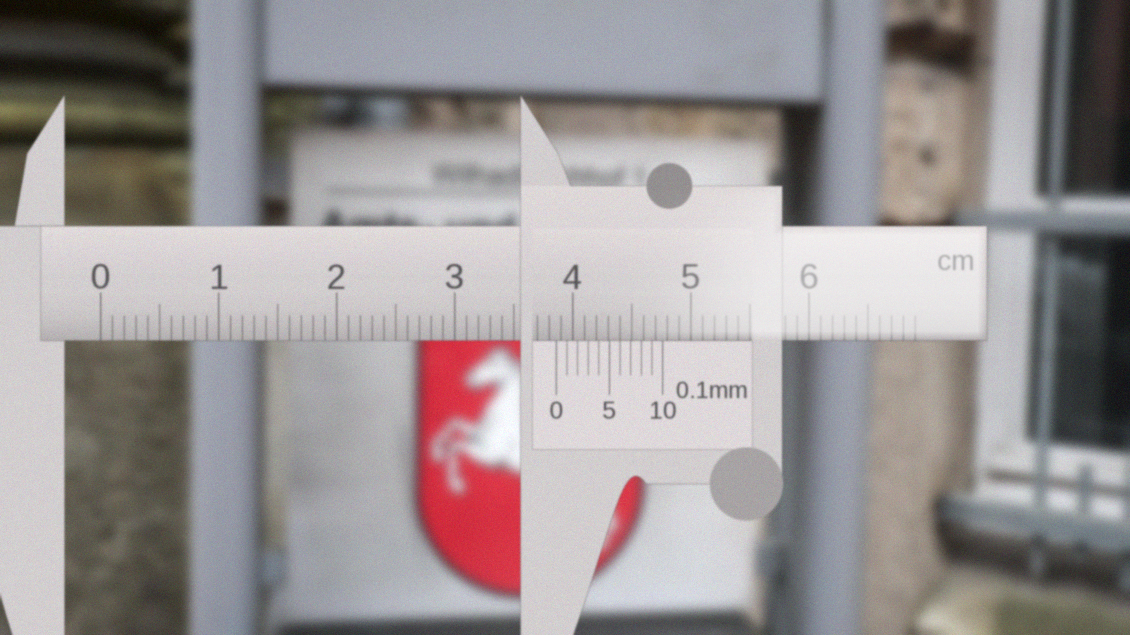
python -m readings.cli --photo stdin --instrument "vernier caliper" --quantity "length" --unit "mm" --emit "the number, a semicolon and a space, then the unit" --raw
38.6; mm
